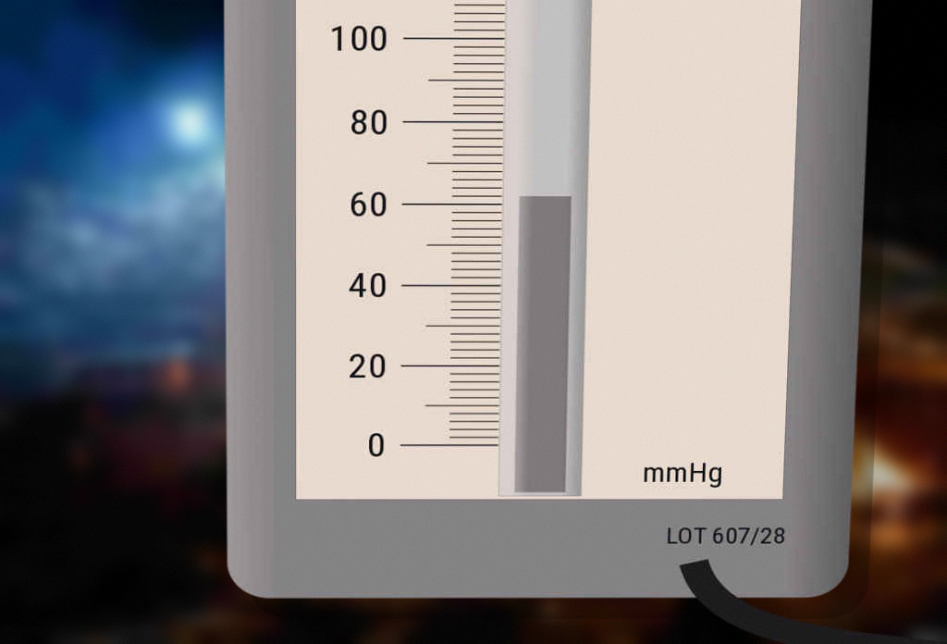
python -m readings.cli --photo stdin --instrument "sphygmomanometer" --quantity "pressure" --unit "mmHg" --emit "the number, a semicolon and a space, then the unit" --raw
62; mmHg
